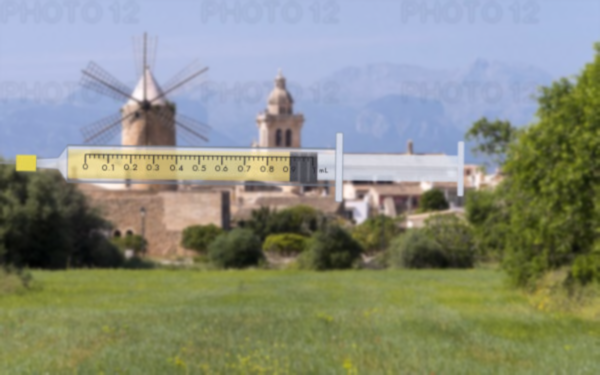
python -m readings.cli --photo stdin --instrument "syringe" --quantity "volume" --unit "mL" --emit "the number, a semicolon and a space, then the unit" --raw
0.9; mL
